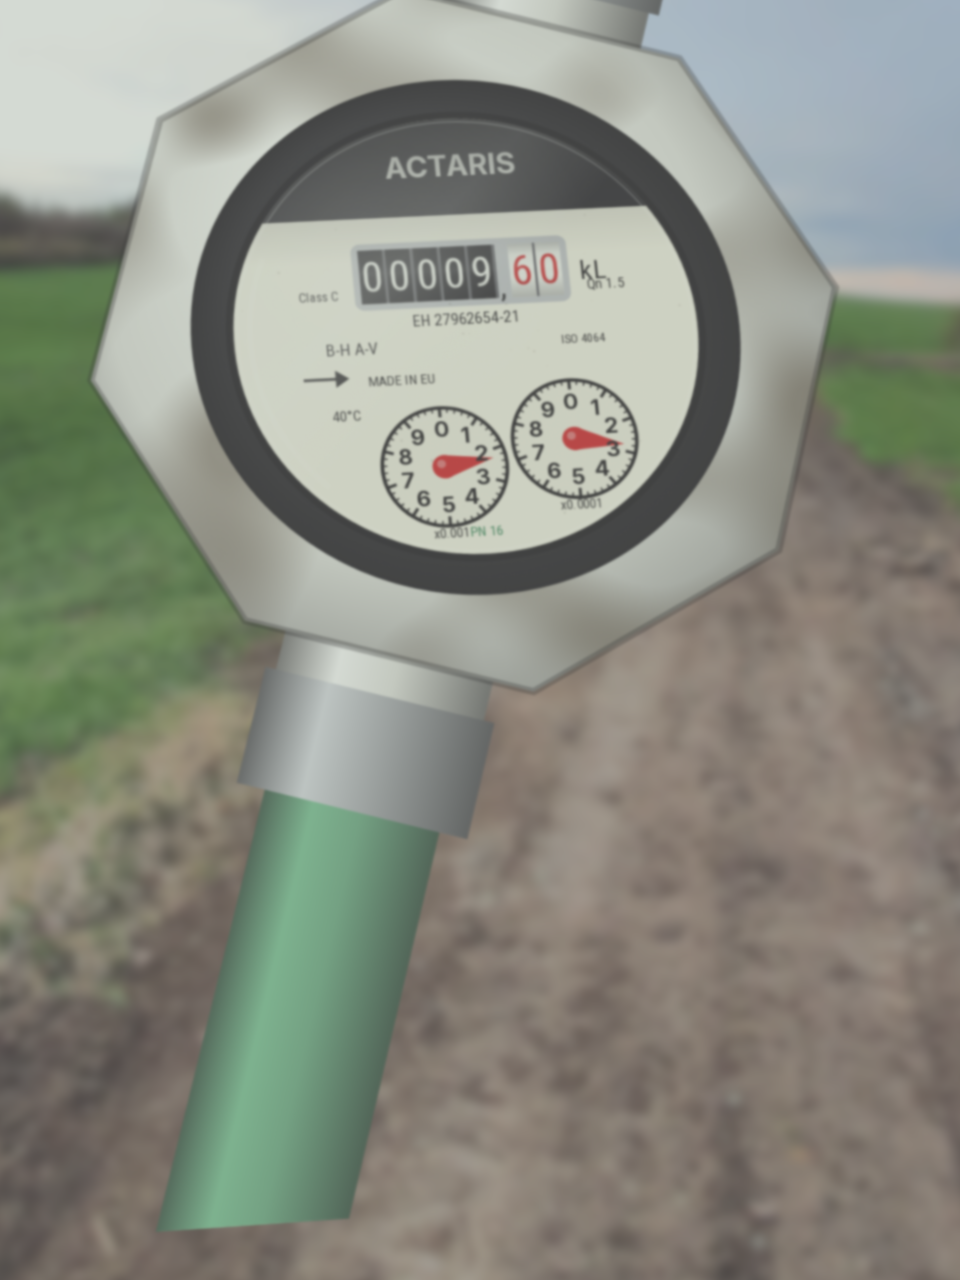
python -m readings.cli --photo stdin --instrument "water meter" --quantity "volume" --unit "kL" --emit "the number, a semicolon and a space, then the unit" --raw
9.6022; kL
